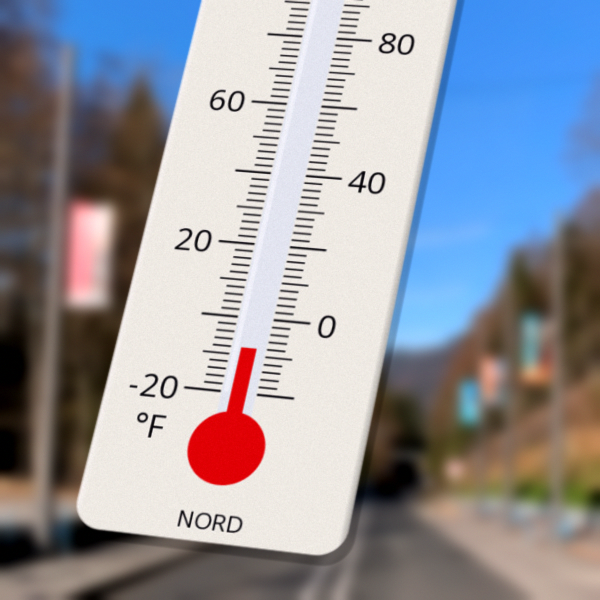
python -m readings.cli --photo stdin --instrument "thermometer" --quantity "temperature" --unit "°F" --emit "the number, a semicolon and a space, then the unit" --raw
-8; °F
